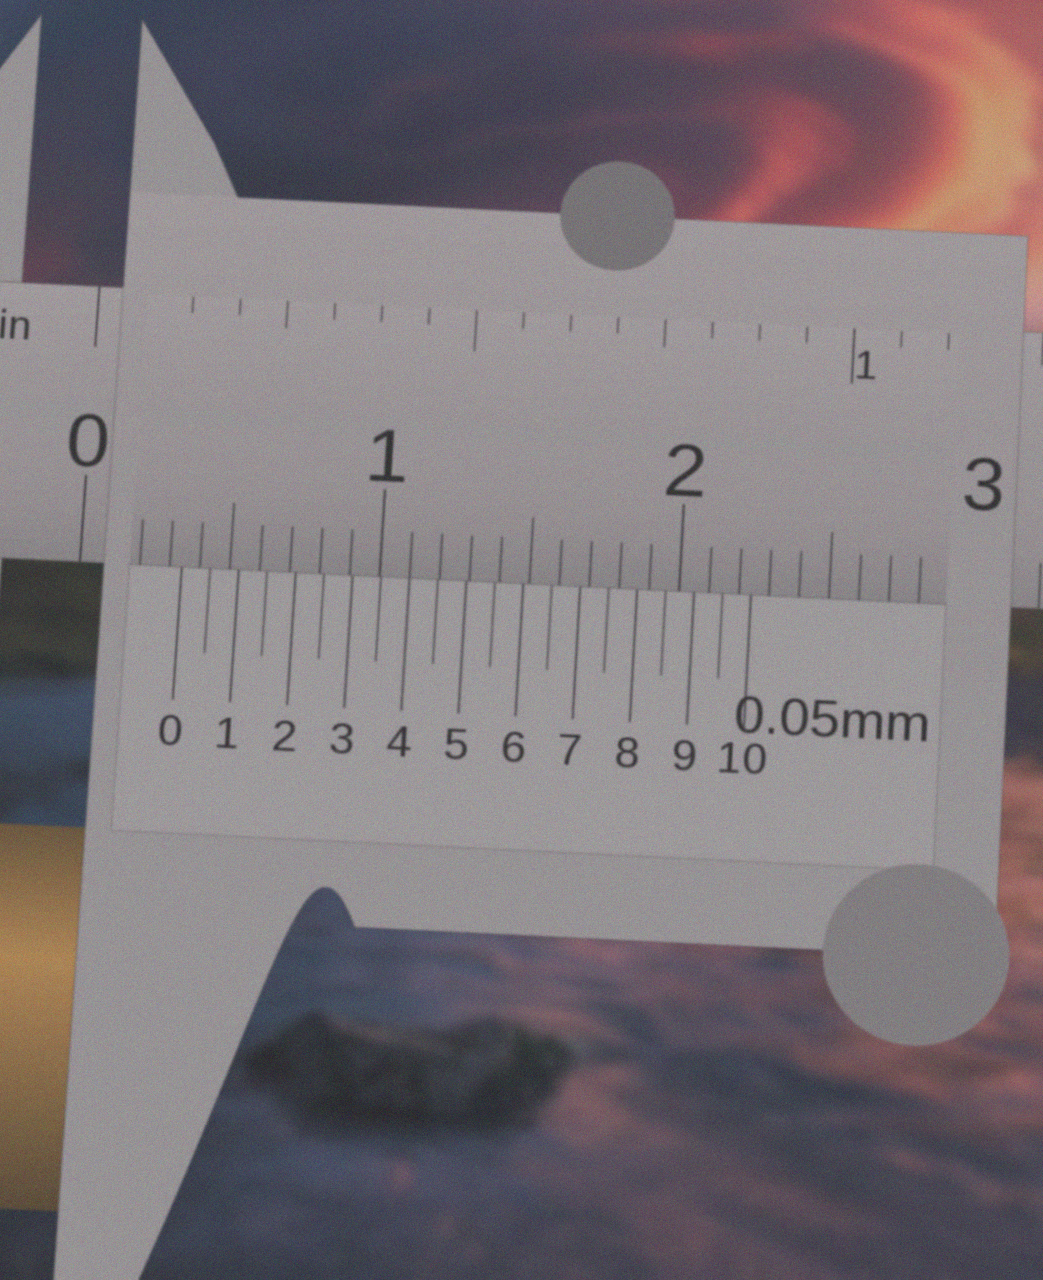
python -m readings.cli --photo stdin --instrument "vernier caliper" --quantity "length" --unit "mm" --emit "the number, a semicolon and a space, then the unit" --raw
3.4; mm
